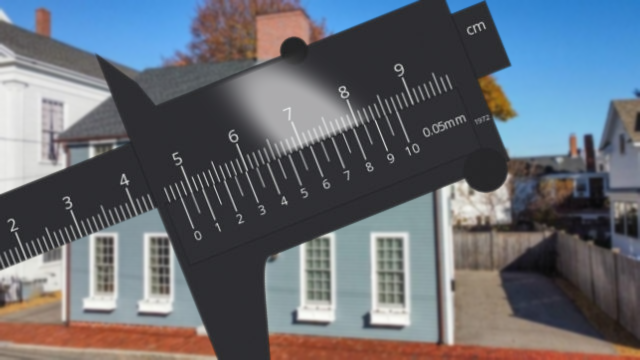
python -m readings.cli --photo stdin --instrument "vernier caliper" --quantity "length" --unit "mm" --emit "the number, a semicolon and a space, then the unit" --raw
48.0; mm
